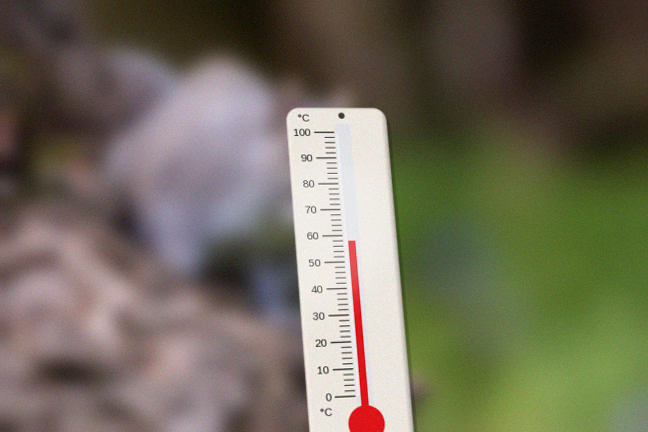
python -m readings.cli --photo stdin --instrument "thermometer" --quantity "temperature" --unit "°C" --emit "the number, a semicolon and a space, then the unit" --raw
58; °C
